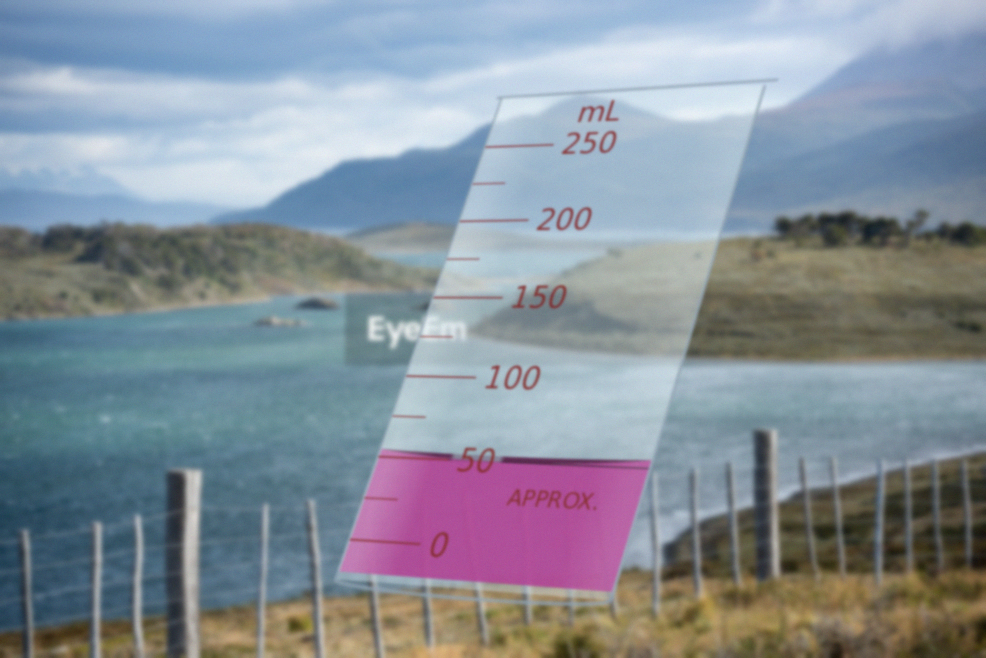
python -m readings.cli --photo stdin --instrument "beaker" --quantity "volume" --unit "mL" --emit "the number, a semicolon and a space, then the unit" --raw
50; mL
